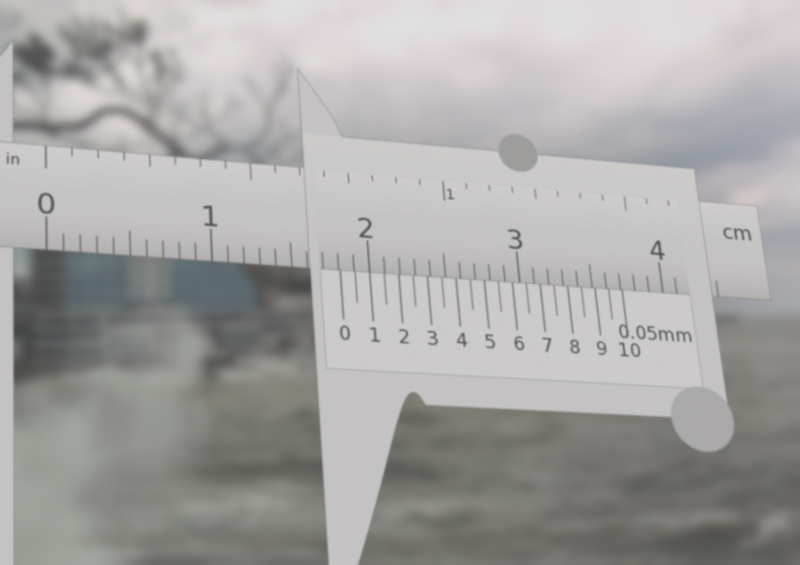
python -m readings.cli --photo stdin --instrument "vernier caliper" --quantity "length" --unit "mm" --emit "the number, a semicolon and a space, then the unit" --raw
18.1; mm
